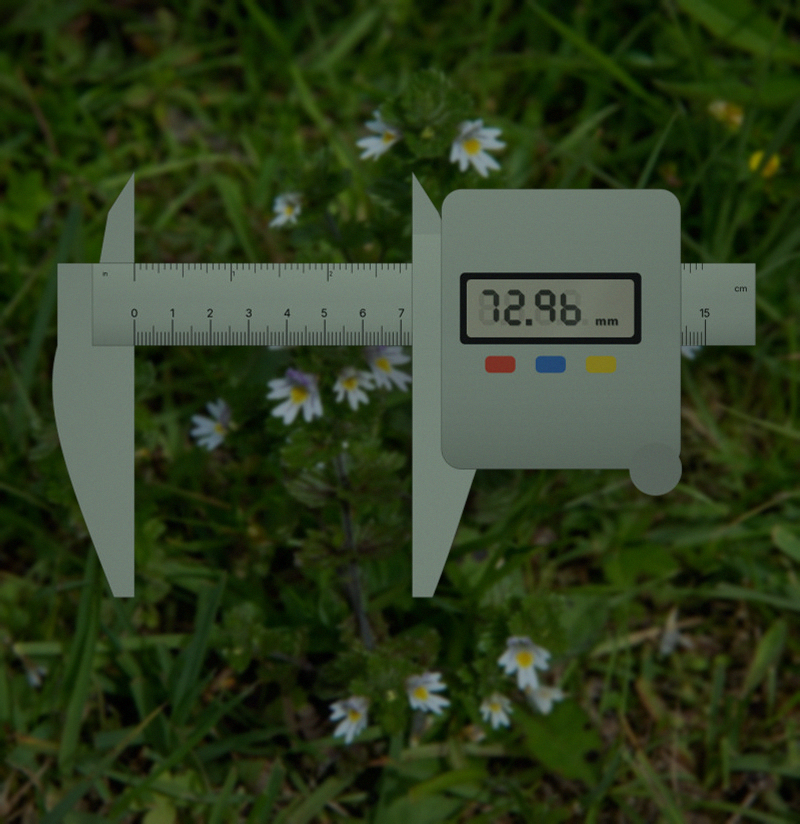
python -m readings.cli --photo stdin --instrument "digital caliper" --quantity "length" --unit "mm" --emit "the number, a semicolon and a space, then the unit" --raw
72.96; mm
